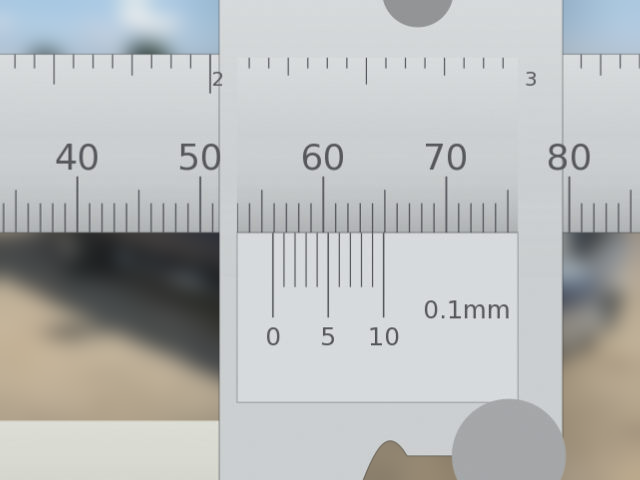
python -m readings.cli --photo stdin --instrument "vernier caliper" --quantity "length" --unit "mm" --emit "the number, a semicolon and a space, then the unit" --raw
55.9; mm
